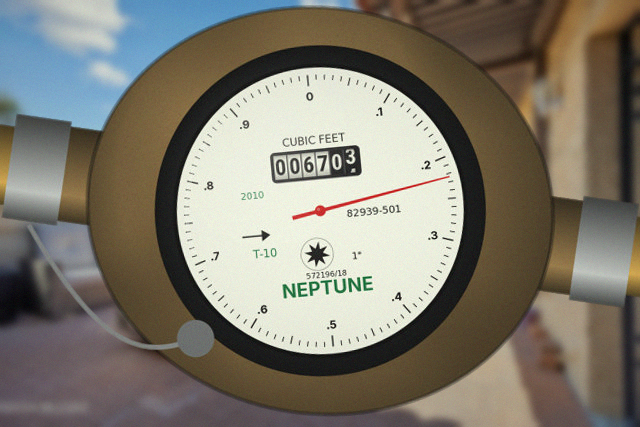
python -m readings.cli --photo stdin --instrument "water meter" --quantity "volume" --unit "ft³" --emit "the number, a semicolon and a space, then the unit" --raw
6703.22; ft³
